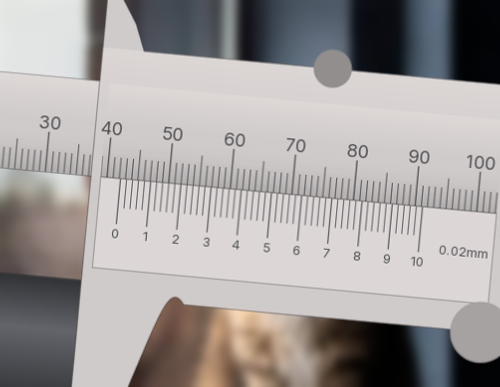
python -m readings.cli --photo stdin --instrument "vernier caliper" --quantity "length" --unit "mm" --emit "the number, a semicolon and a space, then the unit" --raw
42.2; mm
